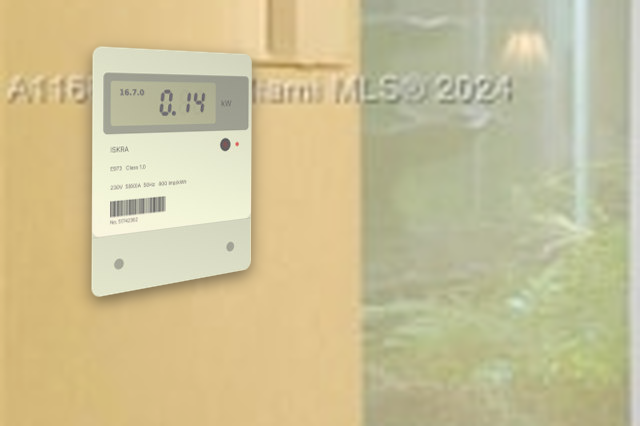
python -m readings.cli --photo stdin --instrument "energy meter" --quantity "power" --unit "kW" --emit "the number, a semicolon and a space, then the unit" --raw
0.14; kW
